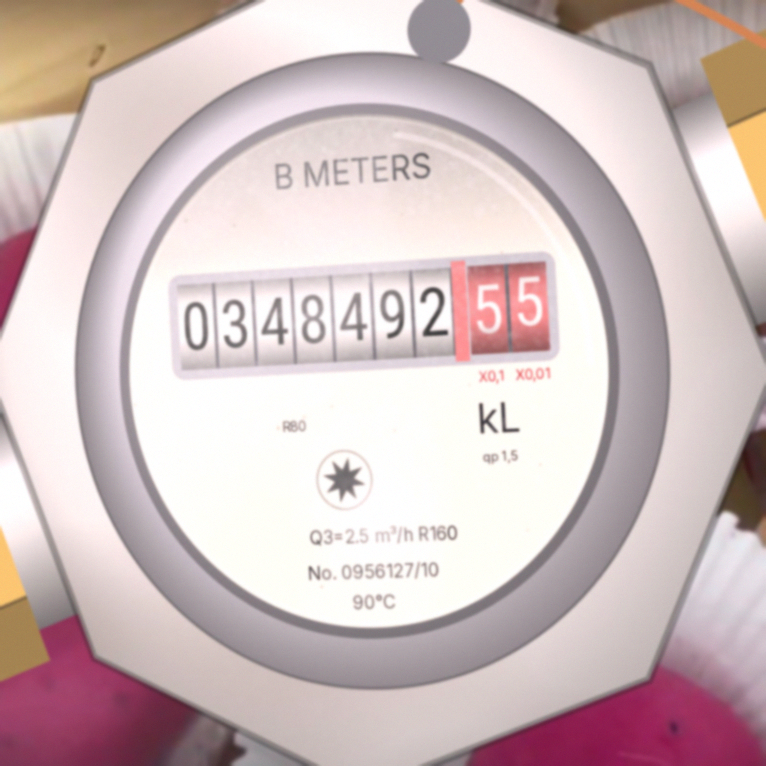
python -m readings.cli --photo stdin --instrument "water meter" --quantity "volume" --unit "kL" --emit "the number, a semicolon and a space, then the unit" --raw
348492.55; kL
